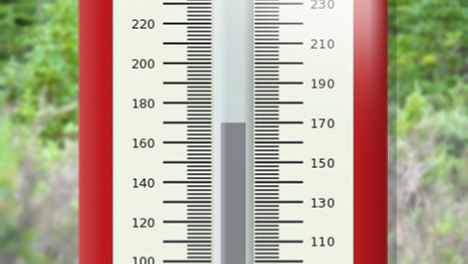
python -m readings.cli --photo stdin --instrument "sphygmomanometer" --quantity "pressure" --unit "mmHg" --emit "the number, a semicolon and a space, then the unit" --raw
170; mmHg
